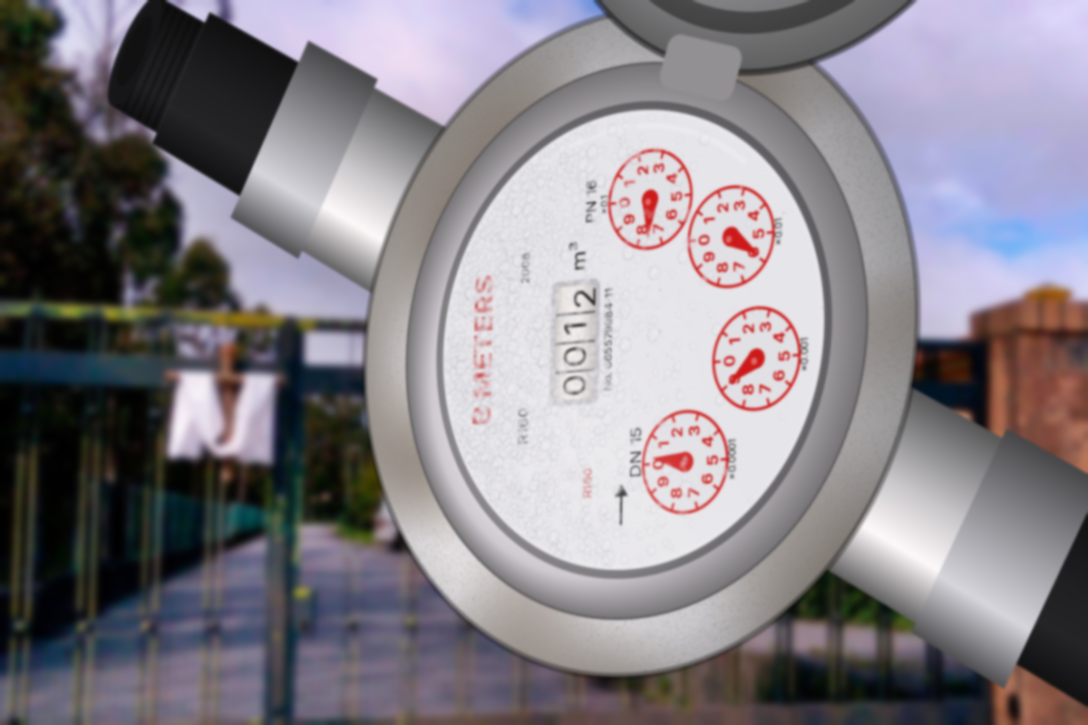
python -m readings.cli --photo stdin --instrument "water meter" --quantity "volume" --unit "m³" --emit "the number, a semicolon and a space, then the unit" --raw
11.7590; m³
